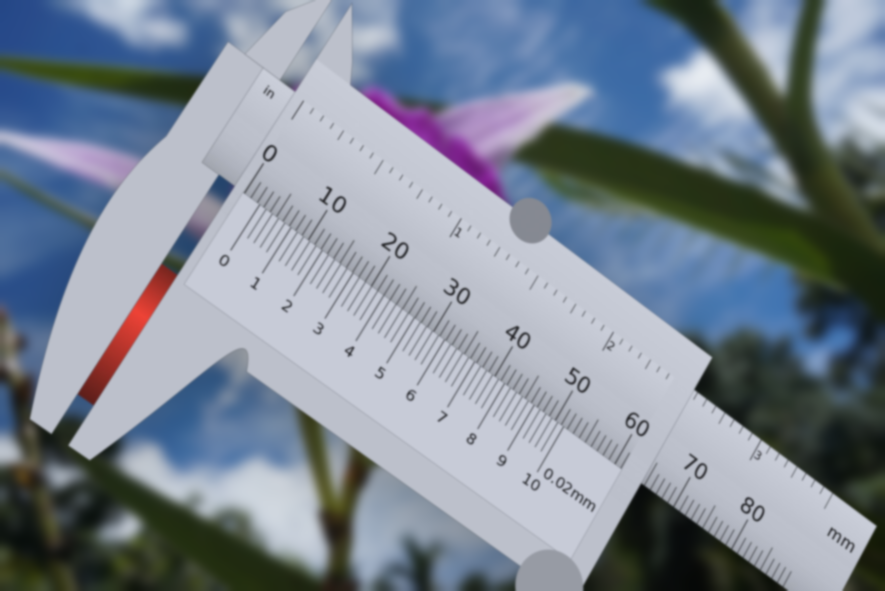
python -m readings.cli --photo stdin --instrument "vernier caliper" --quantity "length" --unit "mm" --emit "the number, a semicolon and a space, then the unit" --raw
2.4; mm
